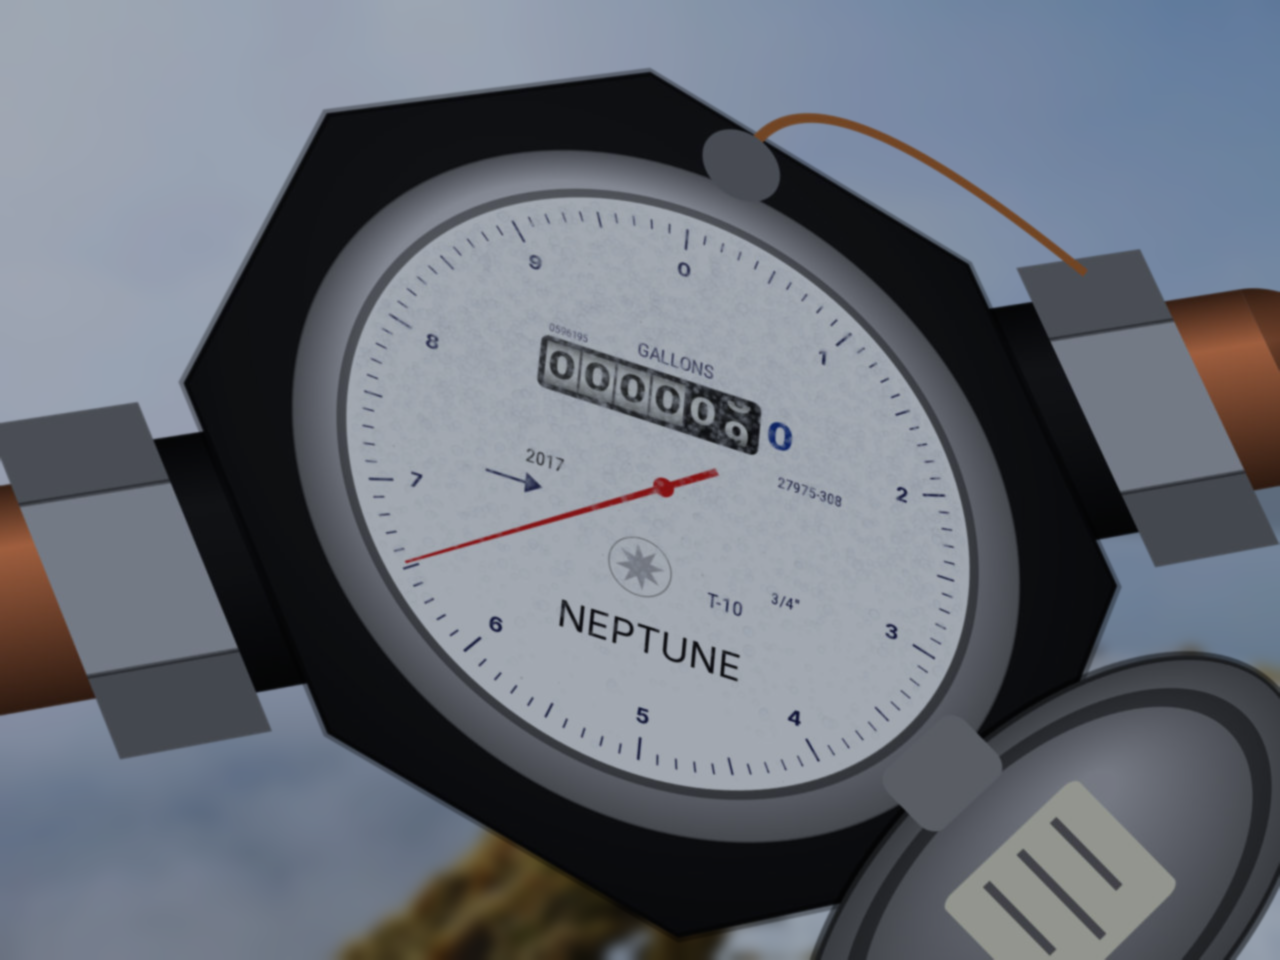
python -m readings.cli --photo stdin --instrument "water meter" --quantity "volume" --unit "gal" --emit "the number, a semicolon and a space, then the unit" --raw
86.5; gal
